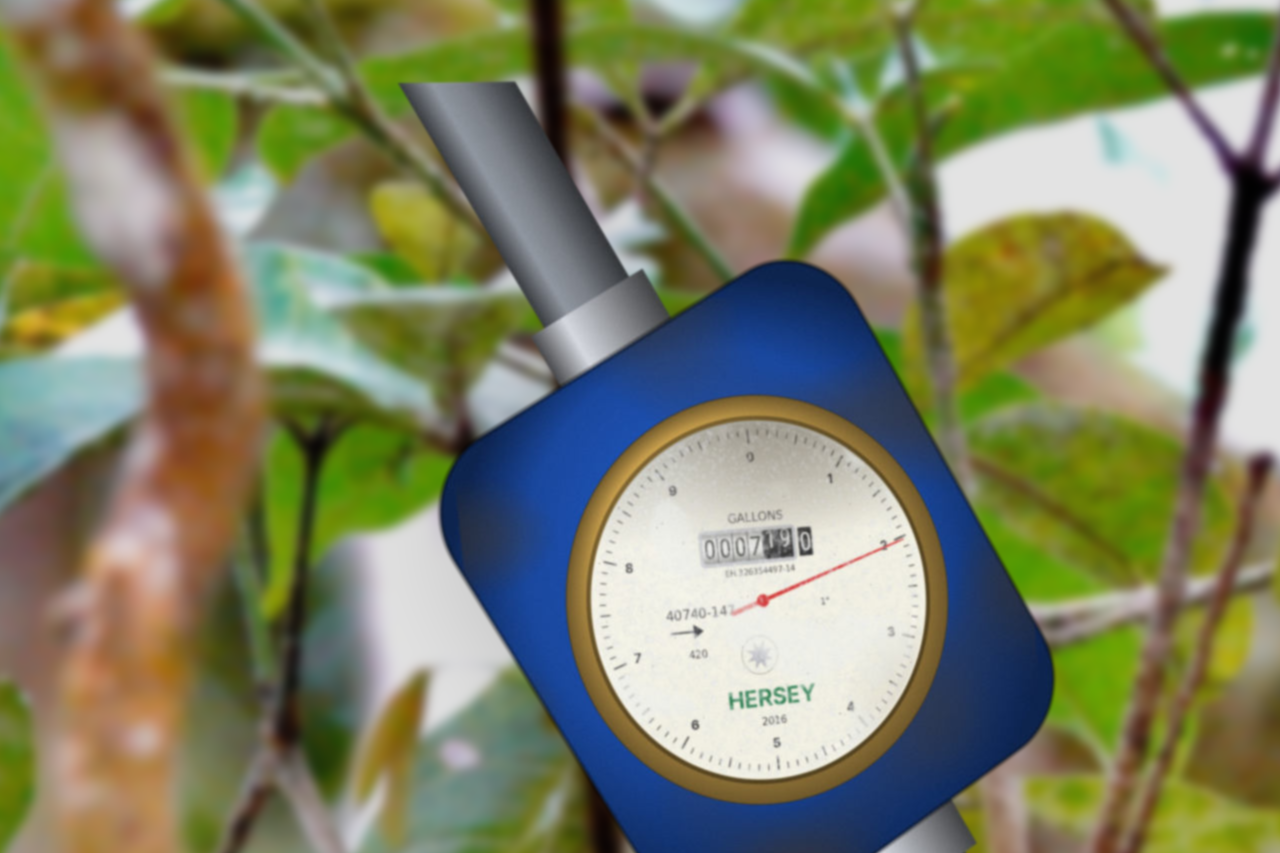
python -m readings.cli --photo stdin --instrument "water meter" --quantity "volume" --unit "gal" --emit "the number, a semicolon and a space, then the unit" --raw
7192.0; gal
